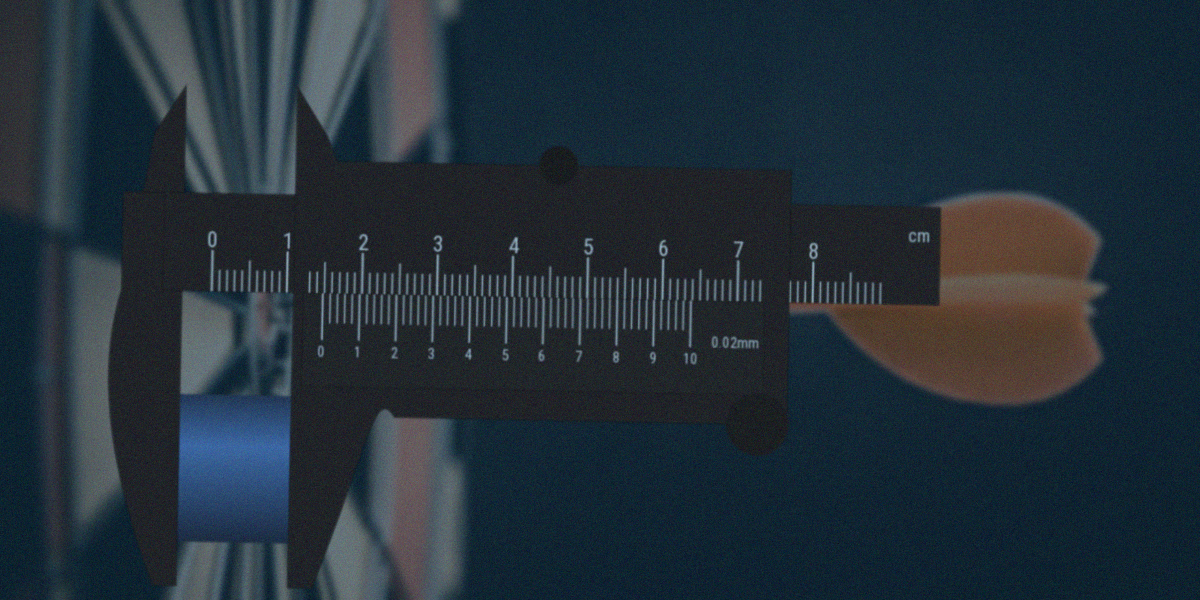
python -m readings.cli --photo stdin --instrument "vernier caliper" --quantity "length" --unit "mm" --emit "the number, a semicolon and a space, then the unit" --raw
14.8; mm
